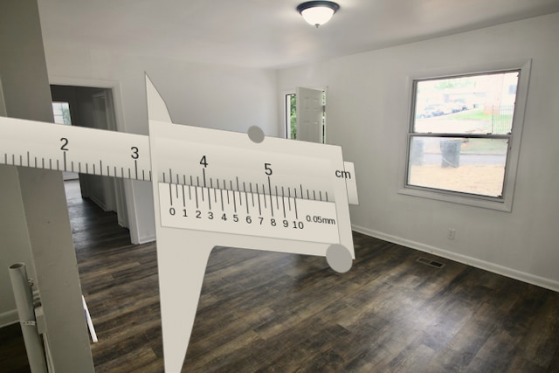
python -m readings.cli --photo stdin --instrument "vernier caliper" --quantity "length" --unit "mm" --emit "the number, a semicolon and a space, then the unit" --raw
34.8; mm
